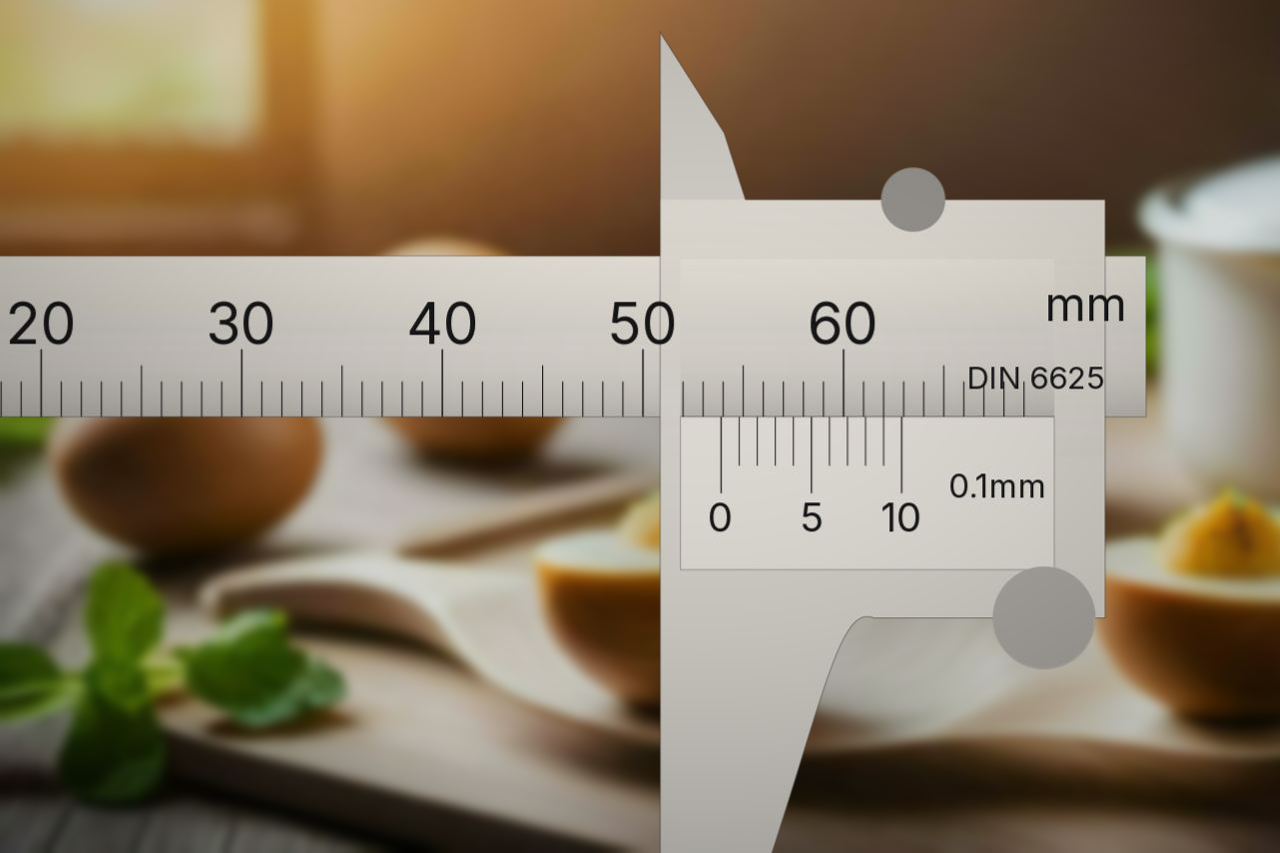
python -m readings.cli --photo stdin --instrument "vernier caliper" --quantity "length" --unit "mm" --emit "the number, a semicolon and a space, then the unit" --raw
53.9; mm
